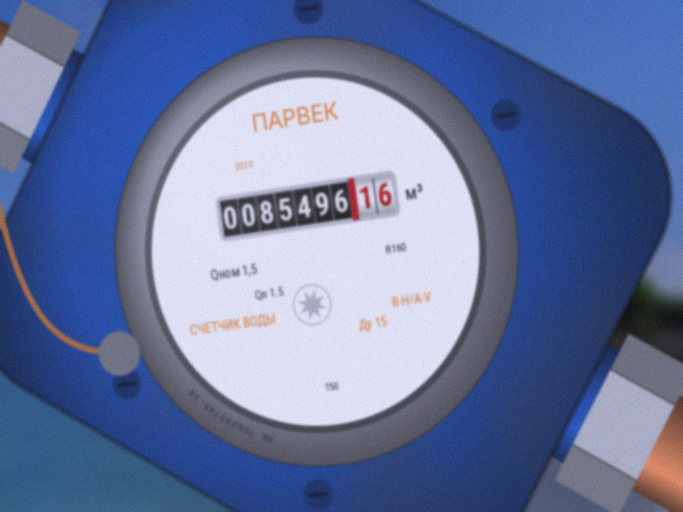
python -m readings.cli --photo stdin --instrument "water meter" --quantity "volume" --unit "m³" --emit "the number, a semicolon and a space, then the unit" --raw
85496.16; m³
